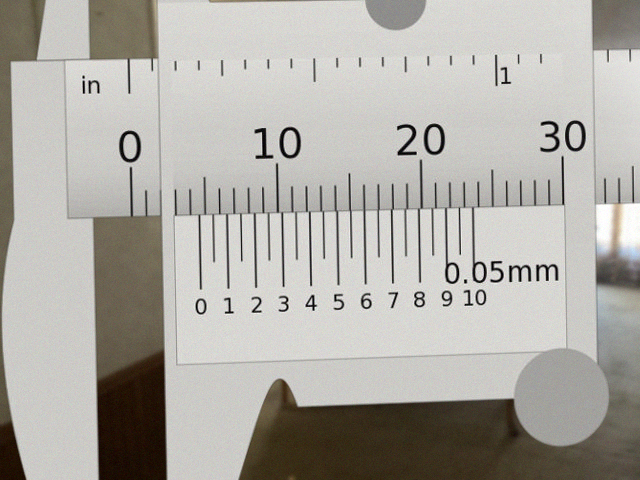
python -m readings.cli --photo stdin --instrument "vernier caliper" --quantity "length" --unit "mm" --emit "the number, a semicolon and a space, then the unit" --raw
4.6; mm
